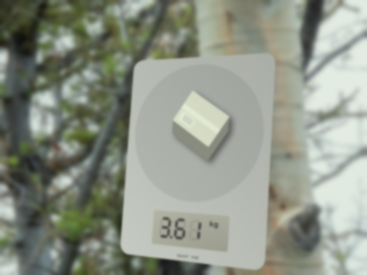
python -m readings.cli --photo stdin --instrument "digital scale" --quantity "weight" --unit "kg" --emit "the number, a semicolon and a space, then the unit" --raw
3.61; kg
